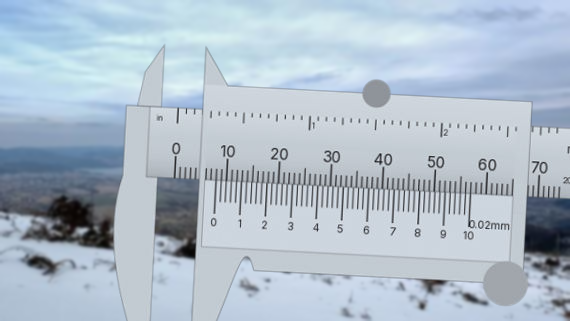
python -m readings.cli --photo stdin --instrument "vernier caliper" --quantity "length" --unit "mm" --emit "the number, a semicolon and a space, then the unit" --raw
8.0; mm
